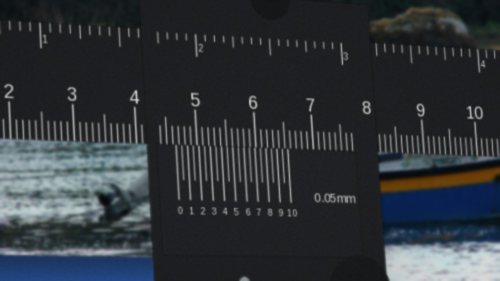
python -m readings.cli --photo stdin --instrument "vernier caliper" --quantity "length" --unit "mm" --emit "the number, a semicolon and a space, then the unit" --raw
46.5; mm
